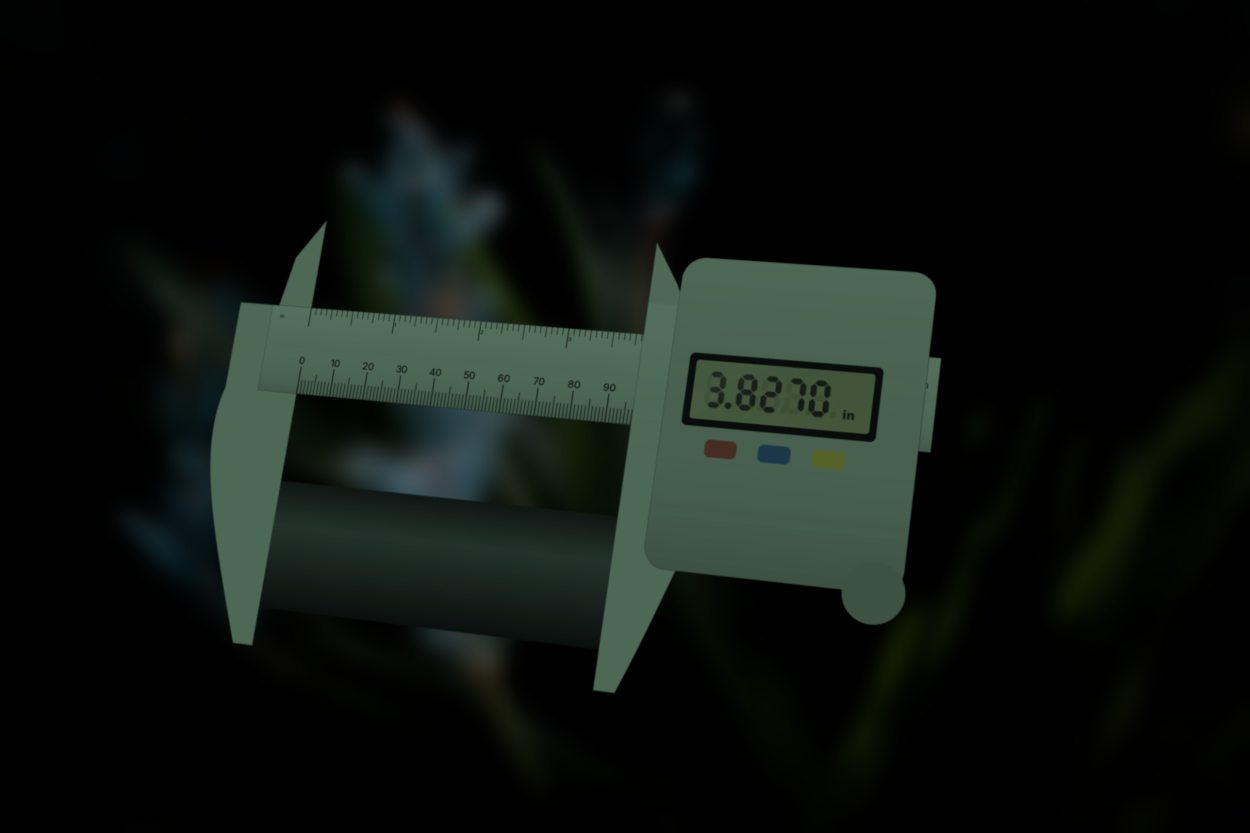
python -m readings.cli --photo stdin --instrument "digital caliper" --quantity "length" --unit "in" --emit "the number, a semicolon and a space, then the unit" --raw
3.8270; in
